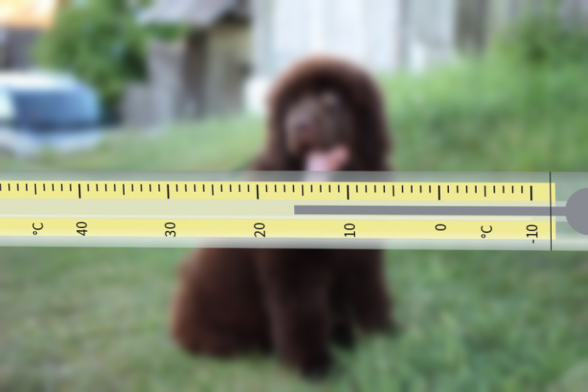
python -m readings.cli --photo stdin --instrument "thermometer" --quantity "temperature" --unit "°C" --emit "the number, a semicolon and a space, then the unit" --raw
16; °C
